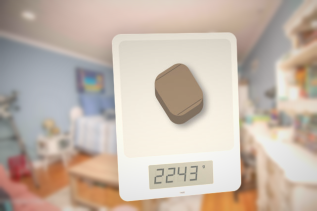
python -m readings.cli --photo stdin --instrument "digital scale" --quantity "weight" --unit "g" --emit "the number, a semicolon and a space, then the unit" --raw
2243; g
